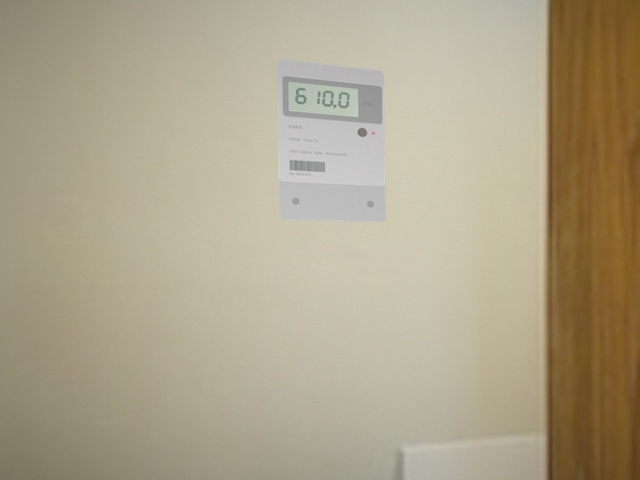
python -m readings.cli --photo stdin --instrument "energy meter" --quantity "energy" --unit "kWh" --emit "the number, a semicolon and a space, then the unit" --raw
610.0; kWh
